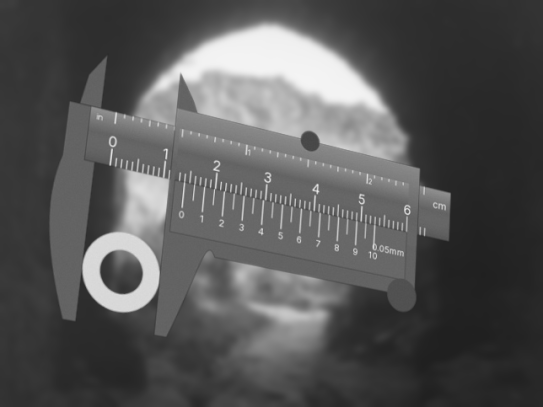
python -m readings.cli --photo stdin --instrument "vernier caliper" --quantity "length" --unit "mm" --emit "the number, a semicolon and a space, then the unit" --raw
14.0; mm
